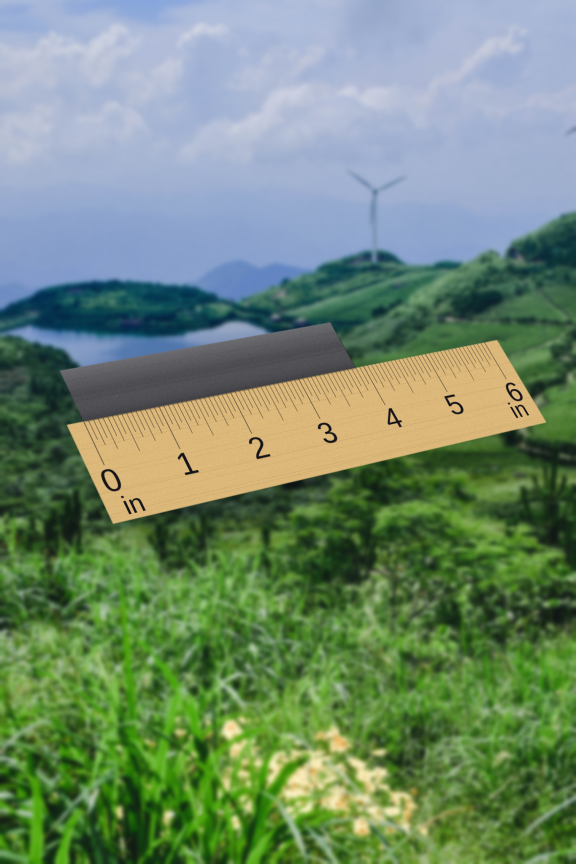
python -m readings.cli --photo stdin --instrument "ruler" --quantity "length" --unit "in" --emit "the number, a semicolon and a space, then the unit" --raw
3.875; in
